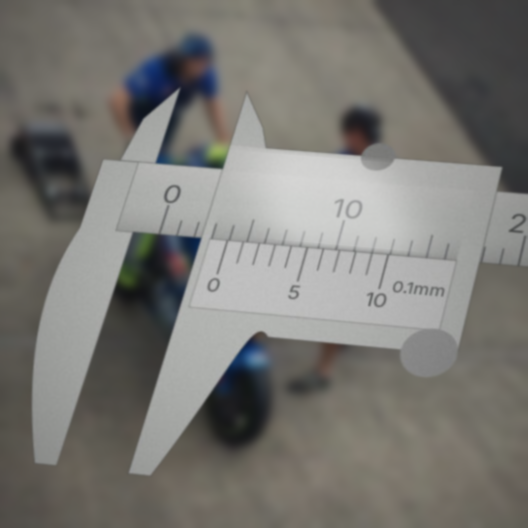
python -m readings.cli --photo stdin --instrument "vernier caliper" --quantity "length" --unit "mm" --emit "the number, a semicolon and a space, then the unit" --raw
3.9; mm
